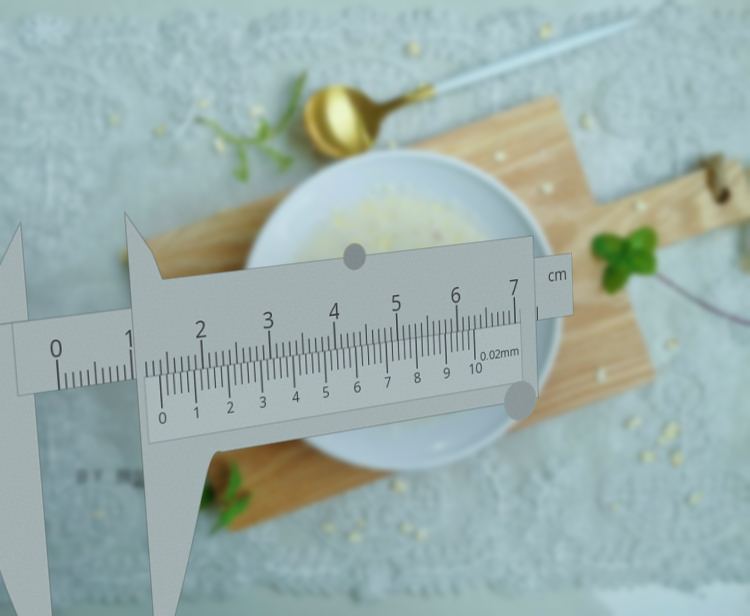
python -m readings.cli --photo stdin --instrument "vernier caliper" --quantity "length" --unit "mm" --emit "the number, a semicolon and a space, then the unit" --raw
13.8; mm
